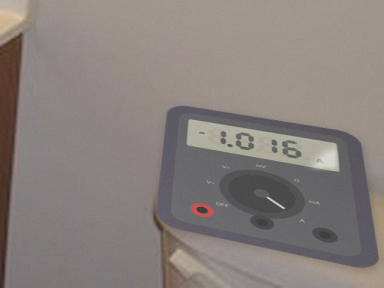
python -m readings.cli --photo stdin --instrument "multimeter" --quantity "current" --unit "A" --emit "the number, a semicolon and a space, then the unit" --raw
-1.016; A
